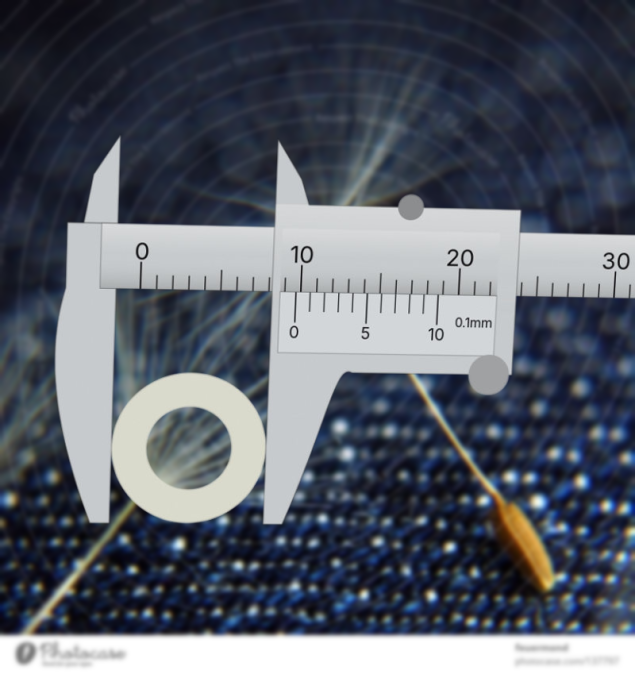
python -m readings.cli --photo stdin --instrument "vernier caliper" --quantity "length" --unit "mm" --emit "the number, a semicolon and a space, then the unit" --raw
9.7; mm
